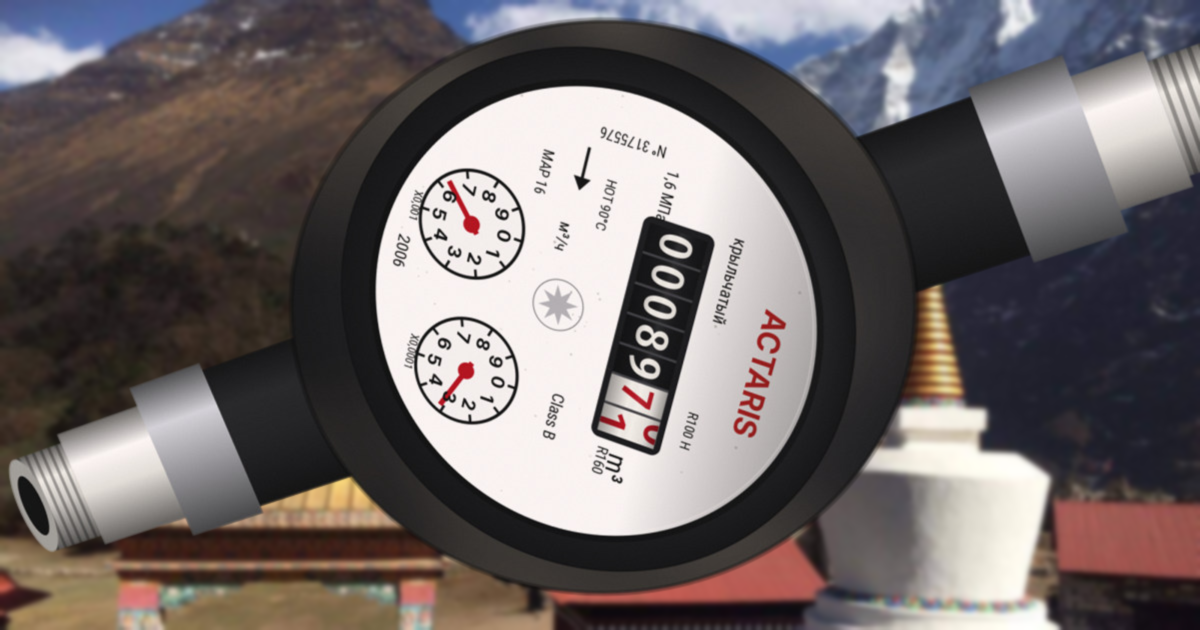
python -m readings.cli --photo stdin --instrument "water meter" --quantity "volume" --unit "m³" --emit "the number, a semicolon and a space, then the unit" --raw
89.7063; m³
